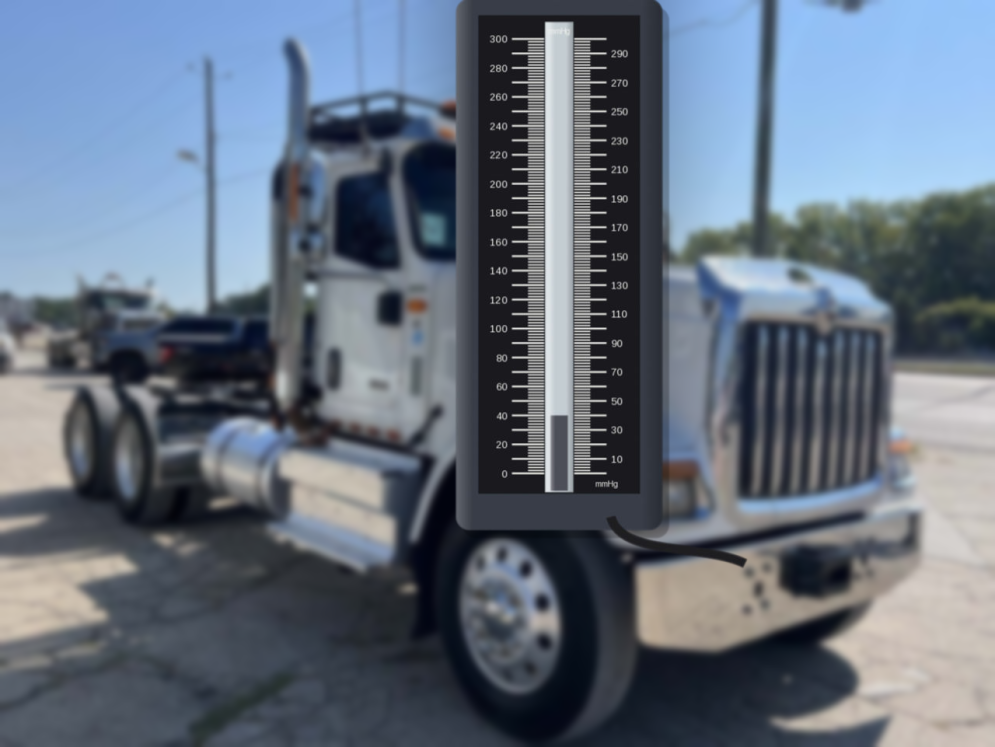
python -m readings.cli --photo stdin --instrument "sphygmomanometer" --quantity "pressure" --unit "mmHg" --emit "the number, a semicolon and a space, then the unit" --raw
40; mmHg
